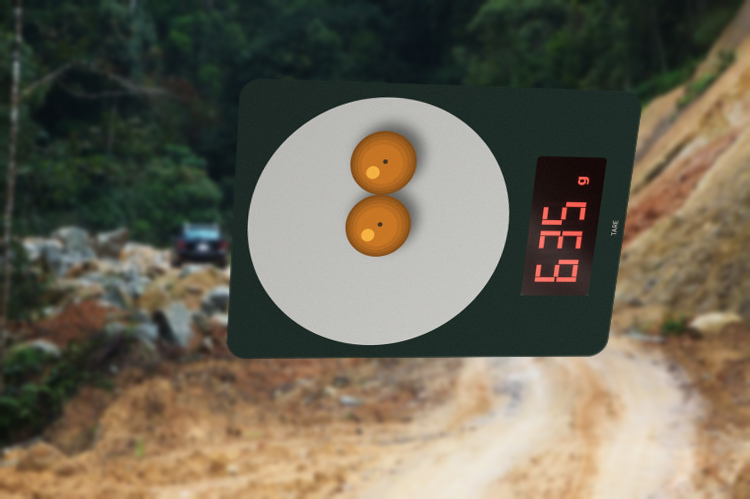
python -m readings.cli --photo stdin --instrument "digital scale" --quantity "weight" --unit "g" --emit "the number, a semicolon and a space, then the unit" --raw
635; g
